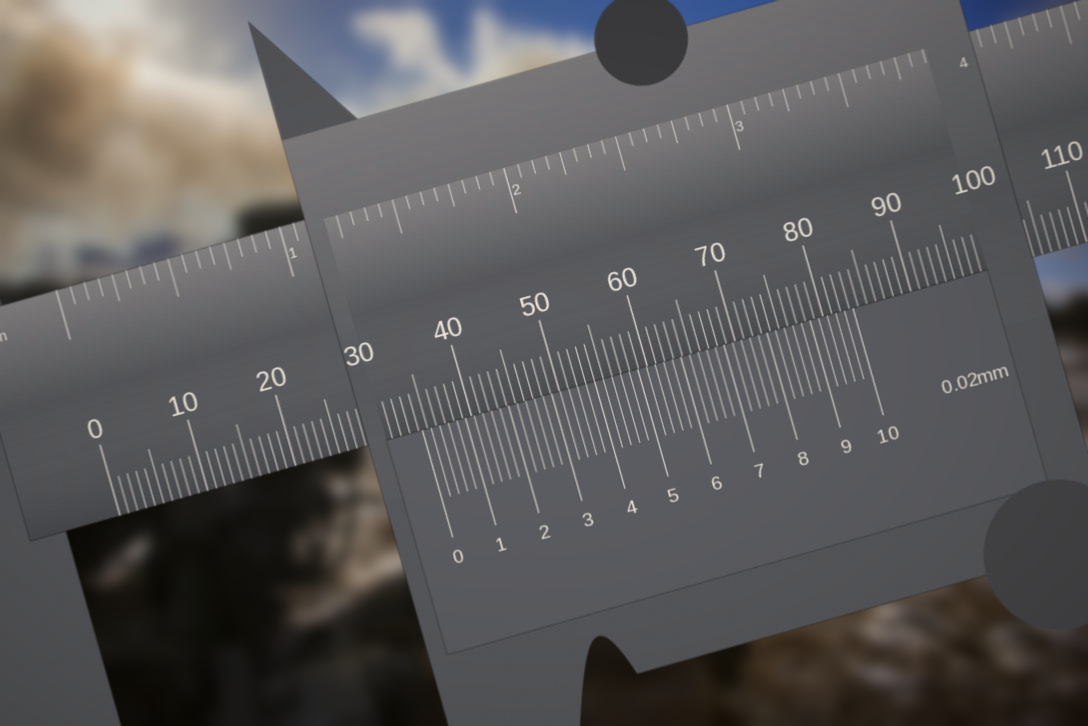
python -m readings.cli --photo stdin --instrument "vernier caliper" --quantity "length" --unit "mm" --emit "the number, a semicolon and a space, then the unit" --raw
34.4; mm
